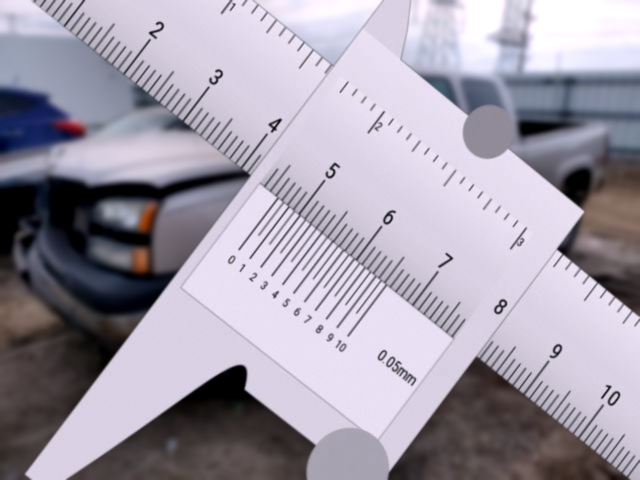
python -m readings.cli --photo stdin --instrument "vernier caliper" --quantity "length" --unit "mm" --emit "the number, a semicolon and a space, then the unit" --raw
46.4; mm
